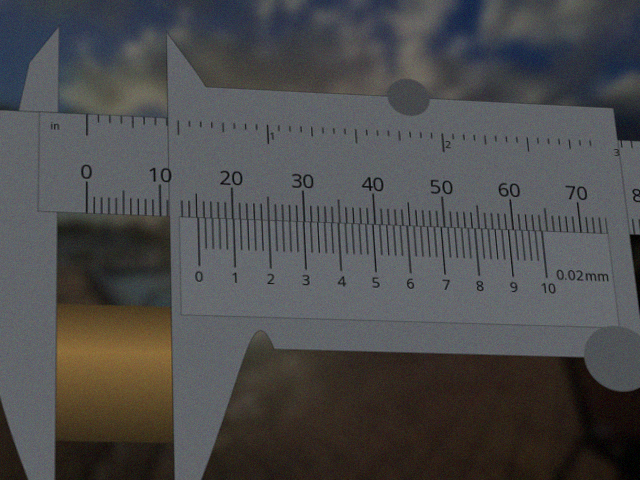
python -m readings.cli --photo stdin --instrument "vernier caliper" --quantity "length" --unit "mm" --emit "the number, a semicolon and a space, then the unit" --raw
15.2; mm
